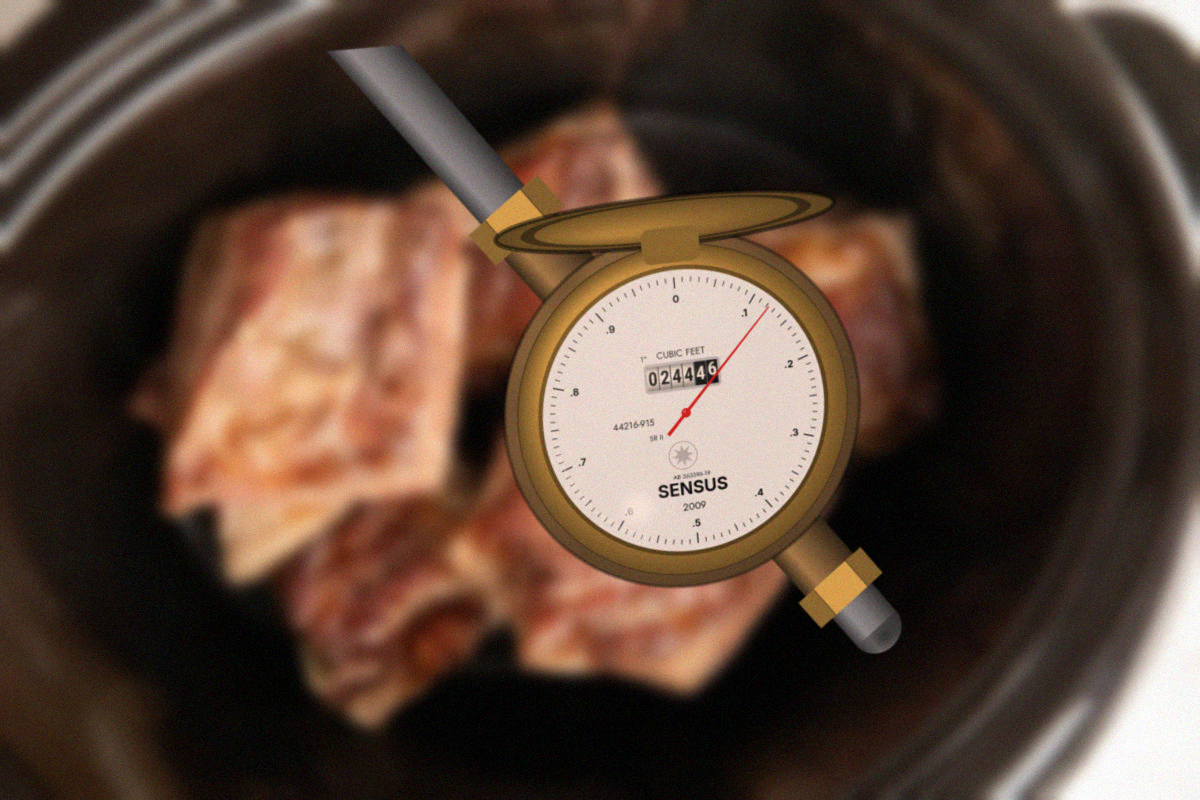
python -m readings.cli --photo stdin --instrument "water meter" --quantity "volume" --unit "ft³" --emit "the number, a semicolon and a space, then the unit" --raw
24446.12; ft³
